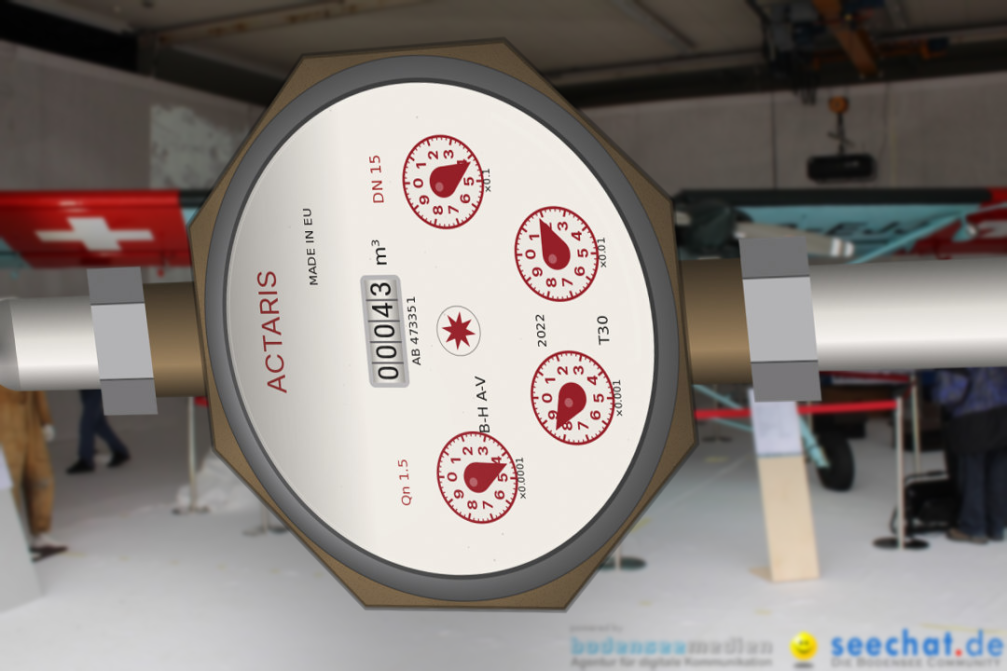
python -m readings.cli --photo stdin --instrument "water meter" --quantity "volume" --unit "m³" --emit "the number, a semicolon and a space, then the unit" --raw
43.4184; m³
